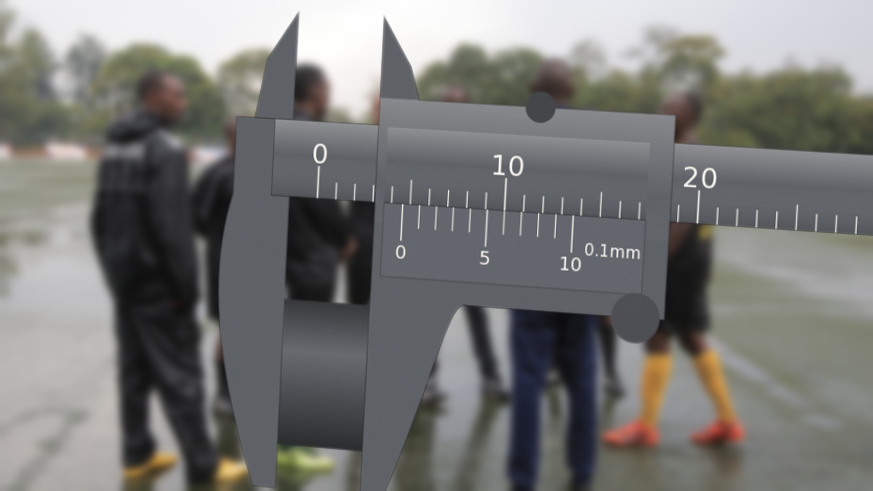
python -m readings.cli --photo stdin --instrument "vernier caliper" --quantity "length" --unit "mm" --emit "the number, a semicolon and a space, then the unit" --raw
4.6; mm
